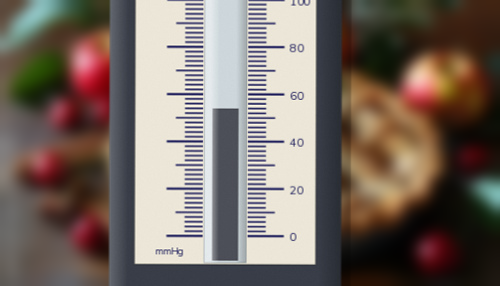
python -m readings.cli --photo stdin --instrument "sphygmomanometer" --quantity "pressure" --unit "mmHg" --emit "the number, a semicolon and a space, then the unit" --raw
54; mmHg
